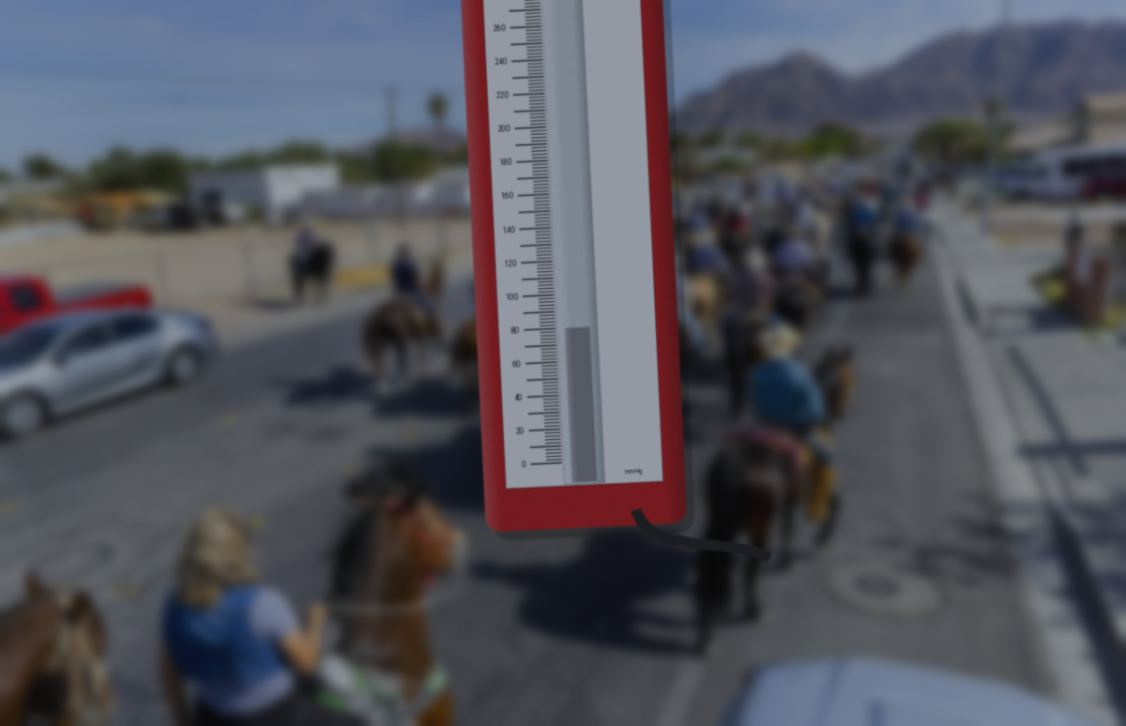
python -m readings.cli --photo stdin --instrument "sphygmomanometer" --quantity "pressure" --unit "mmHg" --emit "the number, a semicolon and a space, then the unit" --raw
80; mmHg
